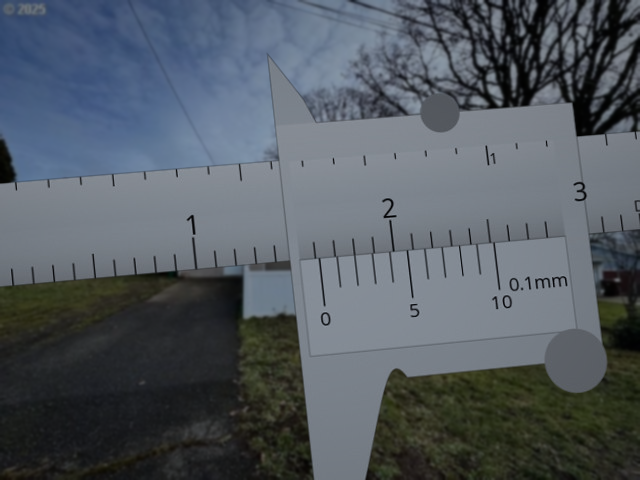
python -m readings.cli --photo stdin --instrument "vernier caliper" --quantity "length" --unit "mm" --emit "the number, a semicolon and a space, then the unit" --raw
16.2; mm
